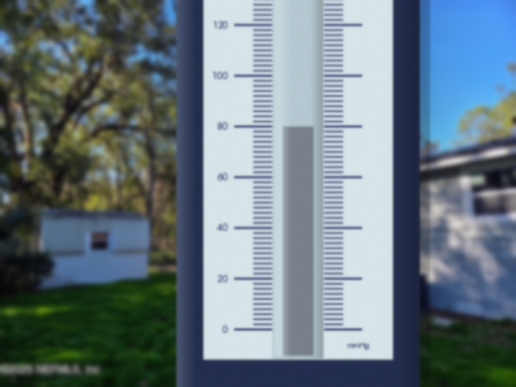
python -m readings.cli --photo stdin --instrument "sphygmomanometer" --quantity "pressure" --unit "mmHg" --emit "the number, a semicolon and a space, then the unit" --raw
80; mmHg
